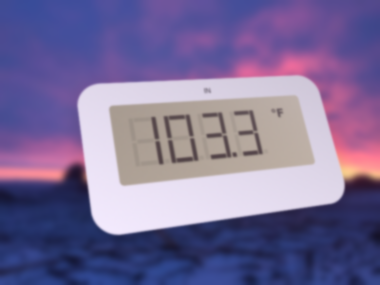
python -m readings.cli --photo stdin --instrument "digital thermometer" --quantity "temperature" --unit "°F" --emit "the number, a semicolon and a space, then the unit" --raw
103.3; °F
